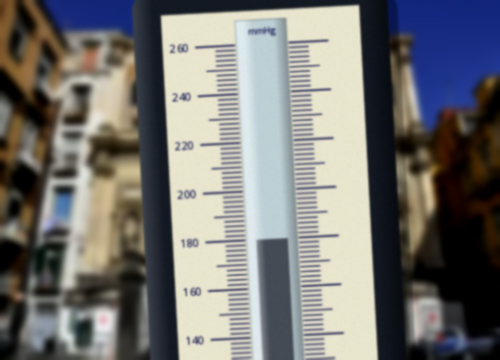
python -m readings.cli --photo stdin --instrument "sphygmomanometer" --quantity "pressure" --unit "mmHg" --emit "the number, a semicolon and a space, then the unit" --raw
180; mmHg
